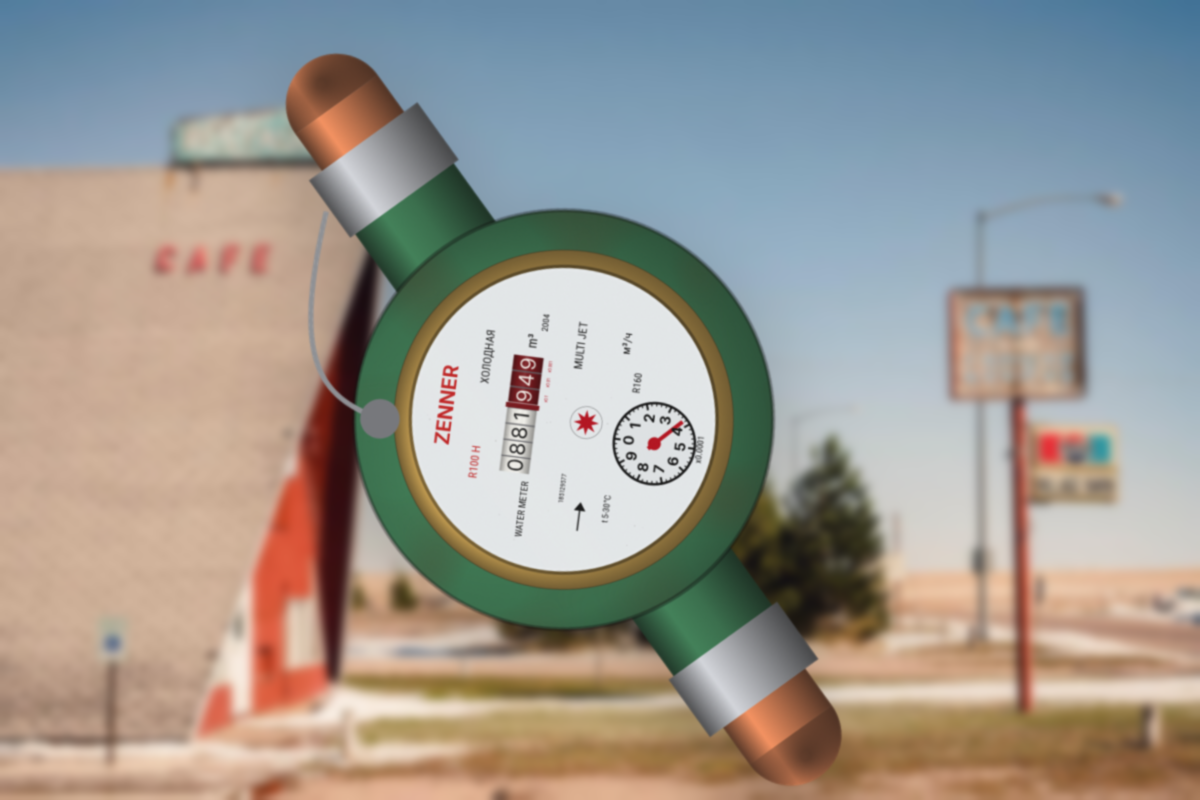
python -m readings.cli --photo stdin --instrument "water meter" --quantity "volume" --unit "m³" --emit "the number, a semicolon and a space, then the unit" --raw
881.9493; m³
